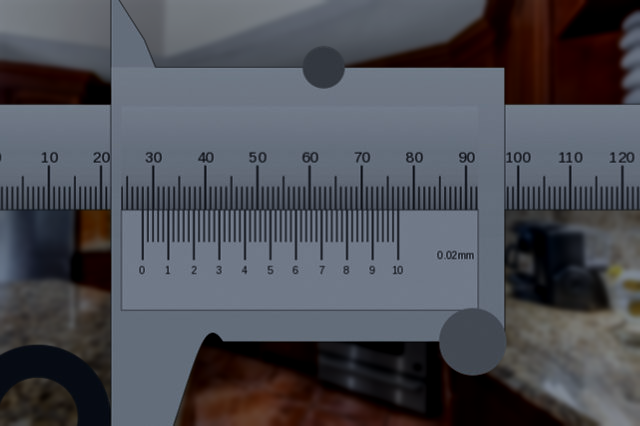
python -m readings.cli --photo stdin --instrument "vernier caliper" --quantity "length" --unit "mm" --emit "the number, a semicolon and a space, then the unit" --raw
28.0; mm
